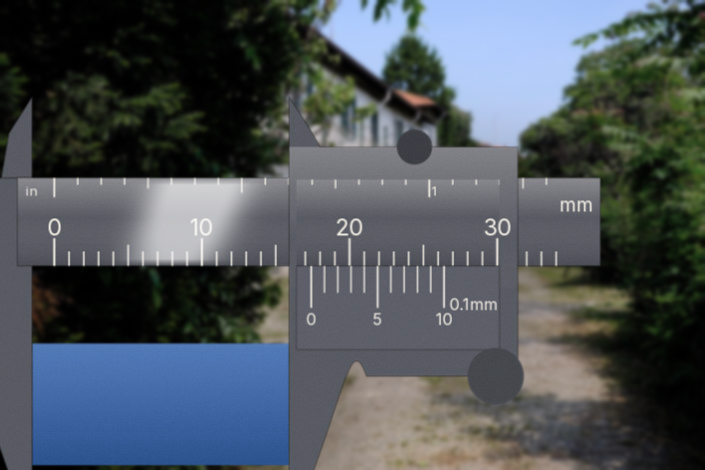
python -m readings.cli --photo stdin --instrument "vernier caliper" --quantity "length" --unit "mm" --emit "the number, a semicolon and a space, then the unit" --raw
17.4; mm
